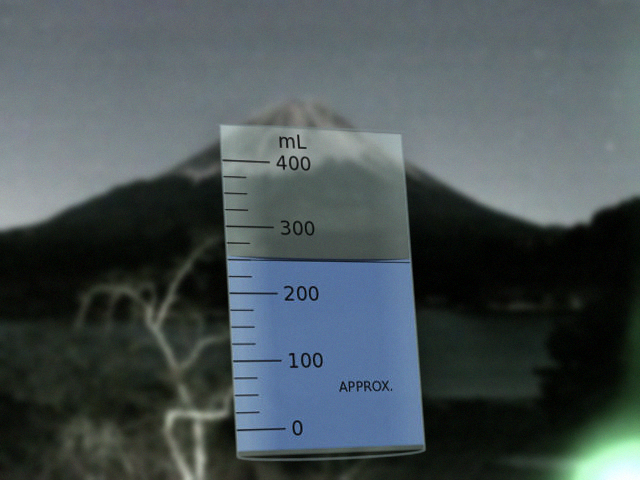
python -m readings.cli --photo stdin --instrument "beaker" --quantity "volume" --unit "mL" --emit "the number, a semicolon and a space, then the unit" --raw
250; mL
